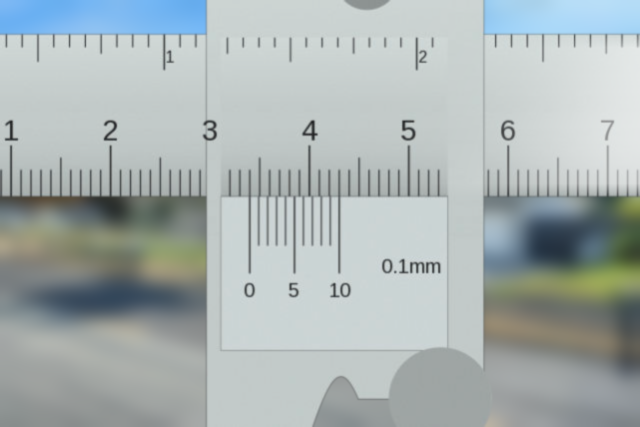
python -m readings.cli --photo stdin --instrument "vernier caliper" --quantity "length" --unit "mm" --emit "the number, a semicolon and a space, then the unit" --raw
34.0; mm
